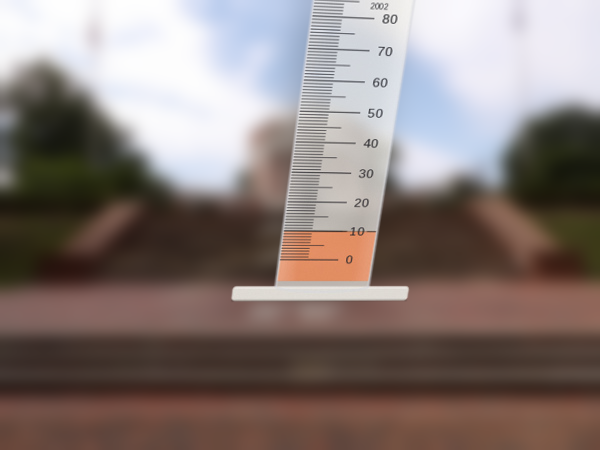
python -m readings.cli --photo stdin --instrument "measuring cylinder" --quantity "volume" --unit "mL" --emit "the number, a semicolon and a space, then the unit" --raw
10; mL
